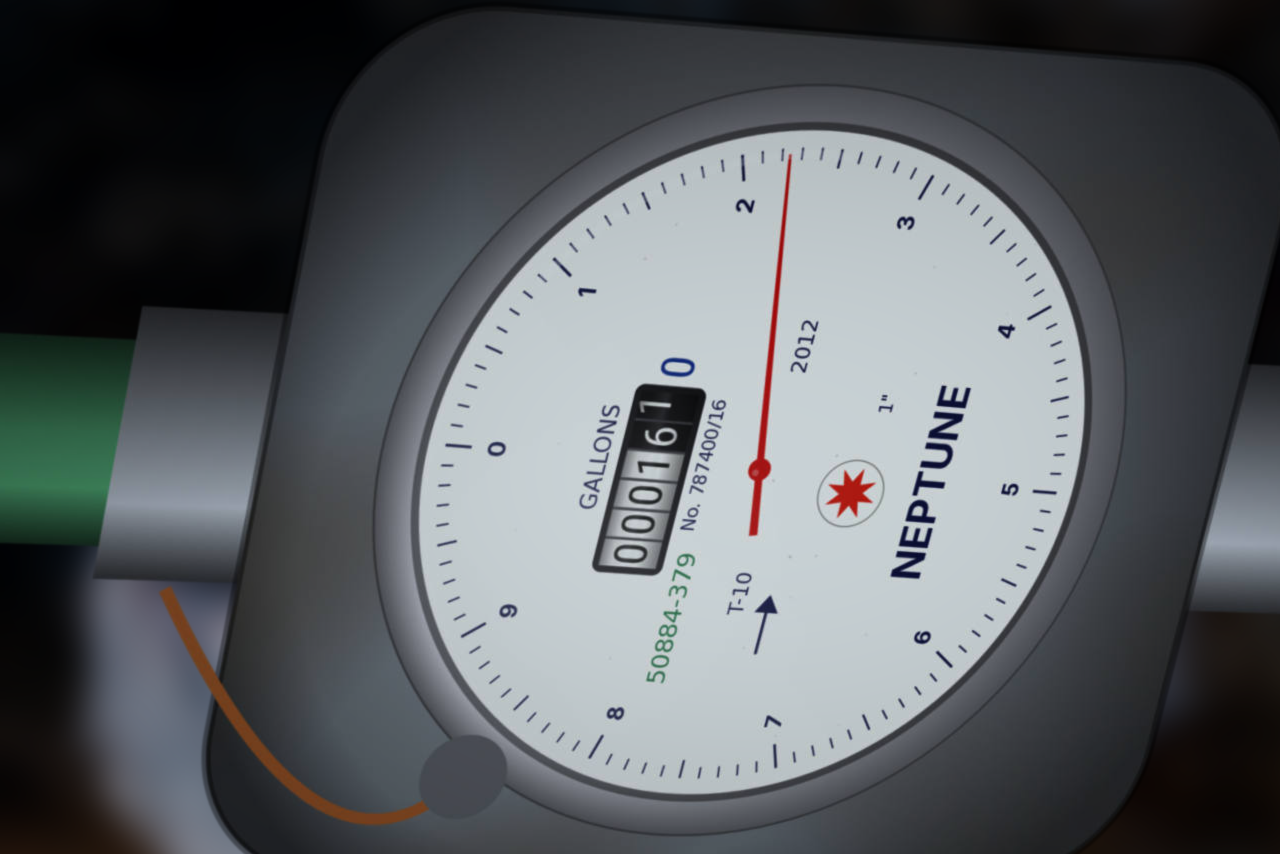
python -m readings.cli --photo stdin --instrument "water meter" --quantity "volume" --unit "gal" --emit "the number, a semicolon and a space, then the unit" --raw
1612.2; gal
